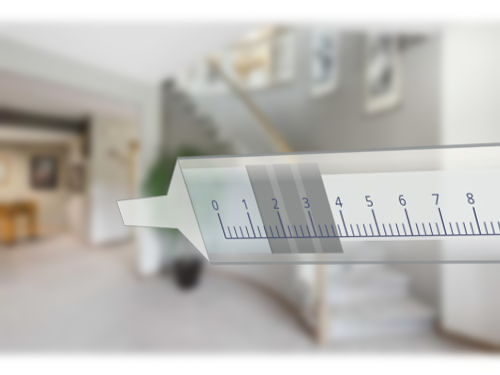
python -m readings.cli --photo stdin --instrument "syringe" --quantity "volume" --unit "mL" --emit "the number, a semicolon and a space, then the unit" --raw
1.4; mL
